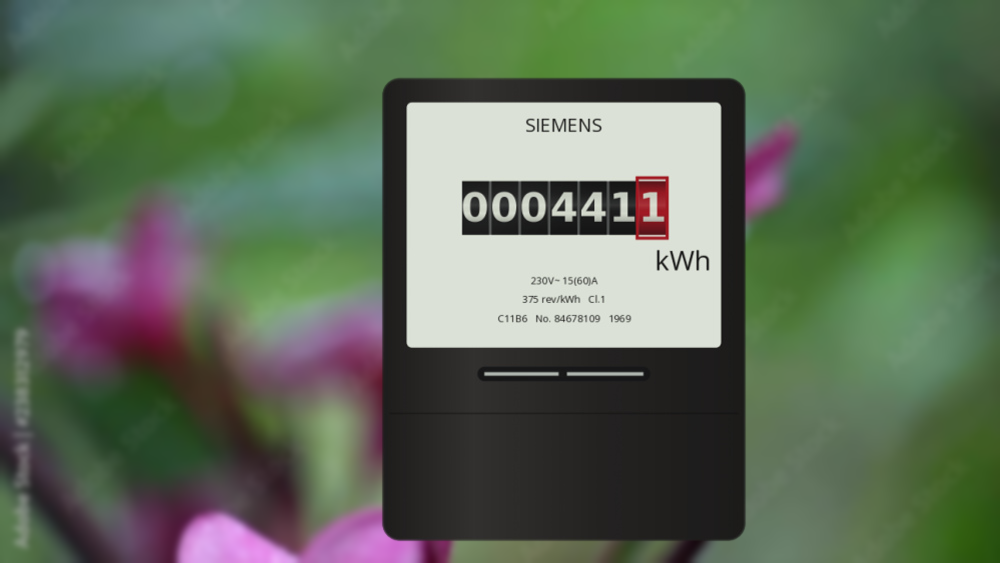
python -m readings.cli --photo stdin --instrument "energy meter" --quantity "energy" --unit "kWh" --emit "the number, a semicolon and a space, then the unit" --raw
441.1; kWh
